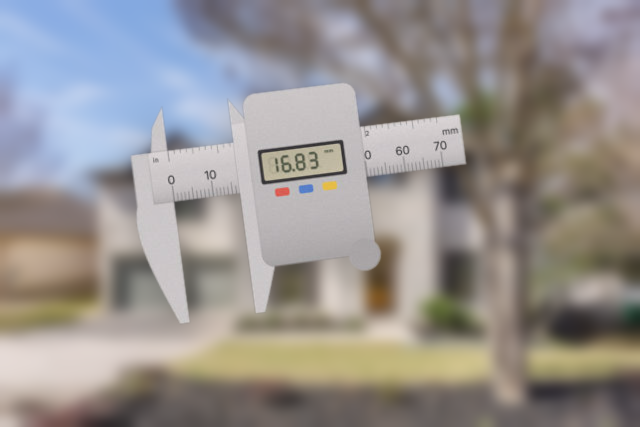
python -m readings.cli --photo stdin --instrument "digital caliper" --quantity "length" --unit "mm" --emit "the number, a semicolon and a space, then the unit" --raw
16.83; mm
